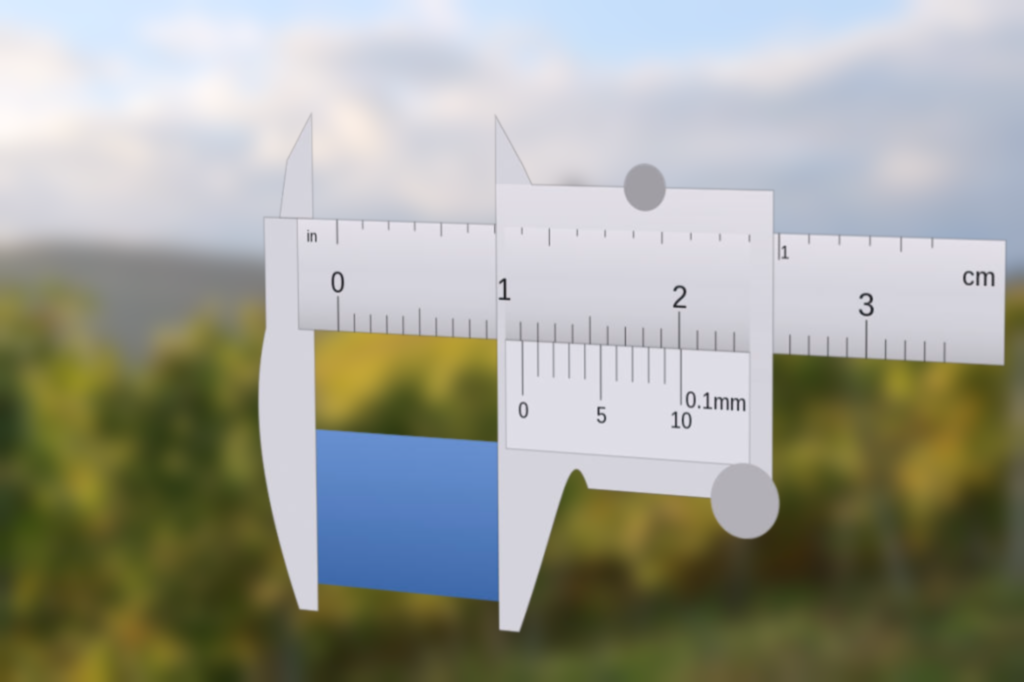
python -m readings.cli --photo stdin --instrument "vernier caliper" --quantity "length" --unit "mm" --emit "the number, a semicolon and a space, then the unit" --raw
11.1; mm
